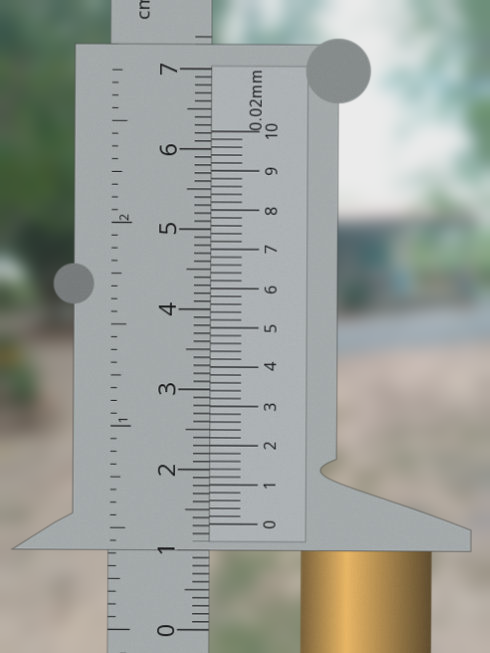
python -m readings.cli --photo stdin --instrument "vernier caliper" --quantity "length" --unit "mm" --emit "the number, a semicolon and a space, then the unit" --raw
13.2; mm
